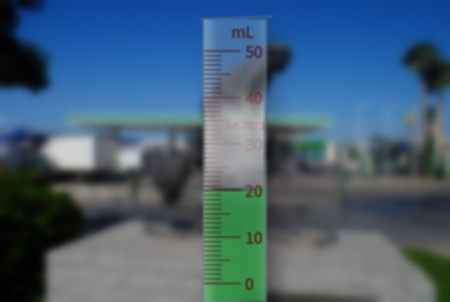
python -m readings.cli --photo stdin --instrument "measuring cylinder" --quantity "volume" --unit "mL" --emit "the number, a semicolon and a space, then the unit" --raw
20; mL
